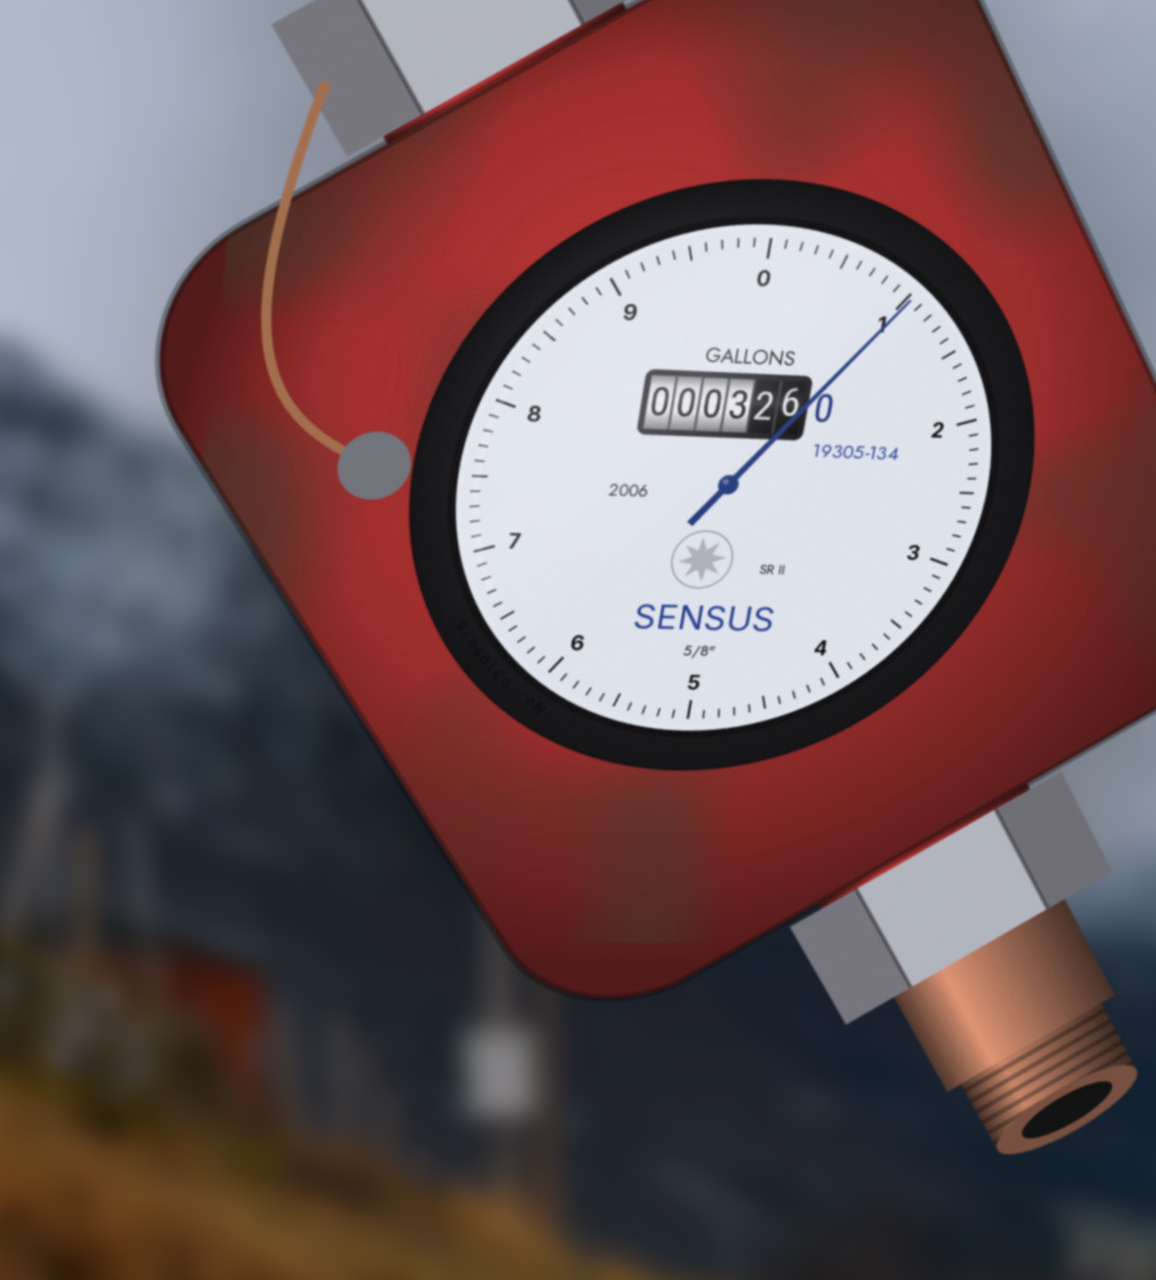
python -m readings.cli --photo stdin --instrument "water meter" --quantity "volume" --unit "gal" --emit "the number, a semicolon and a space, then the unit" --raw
3261.0; gal
